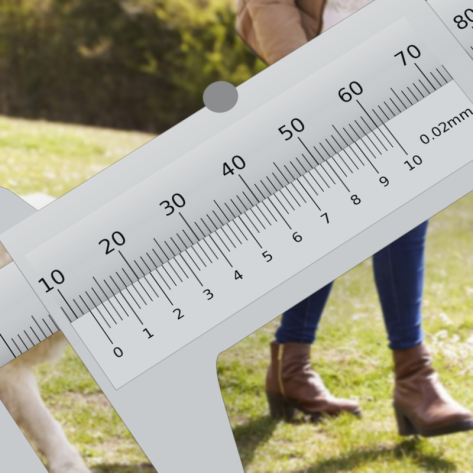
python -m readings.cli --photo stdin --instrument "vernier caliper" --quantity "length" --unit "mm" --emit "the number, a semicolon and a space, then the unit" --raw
12.0; mm
